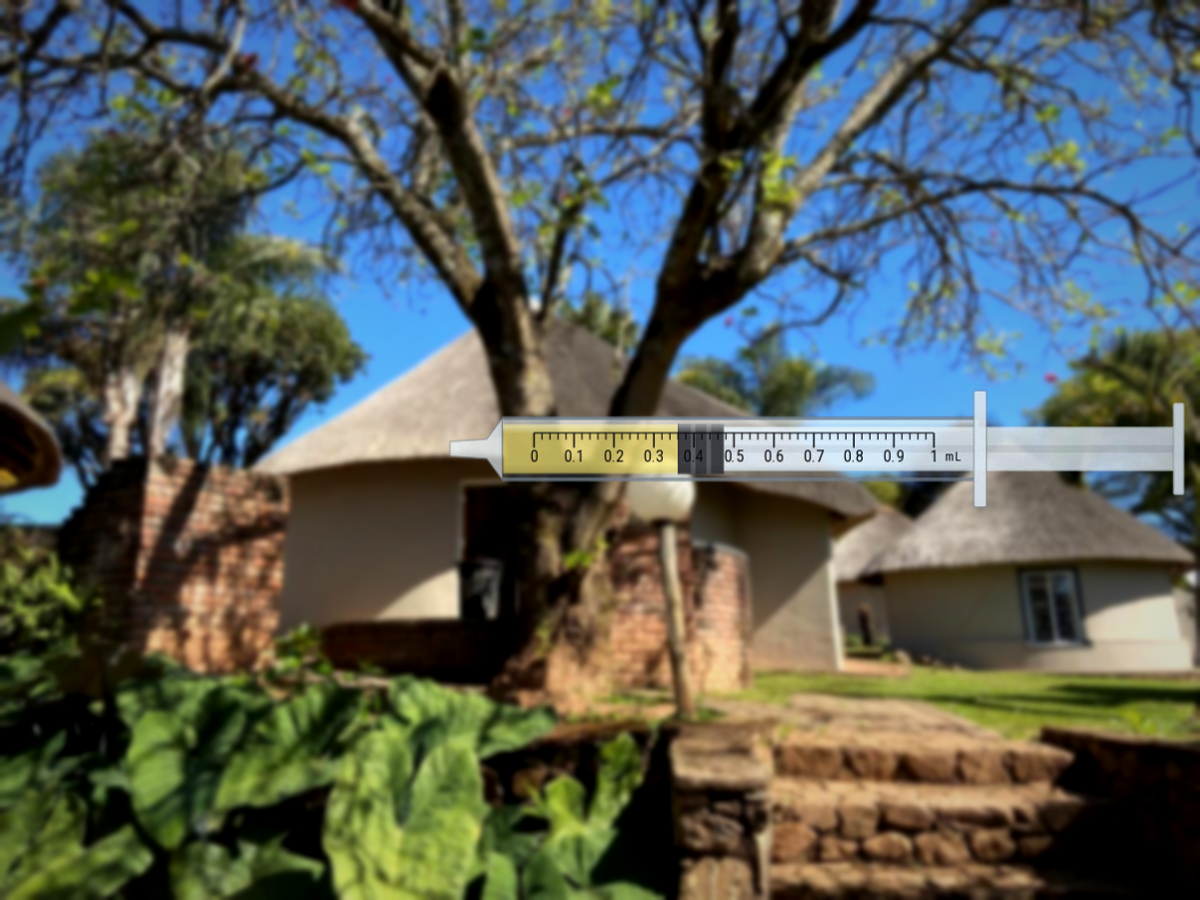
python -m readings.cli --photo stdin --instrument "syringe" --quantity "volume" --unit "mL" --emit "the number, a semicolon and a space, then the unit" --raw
0.36; mL
